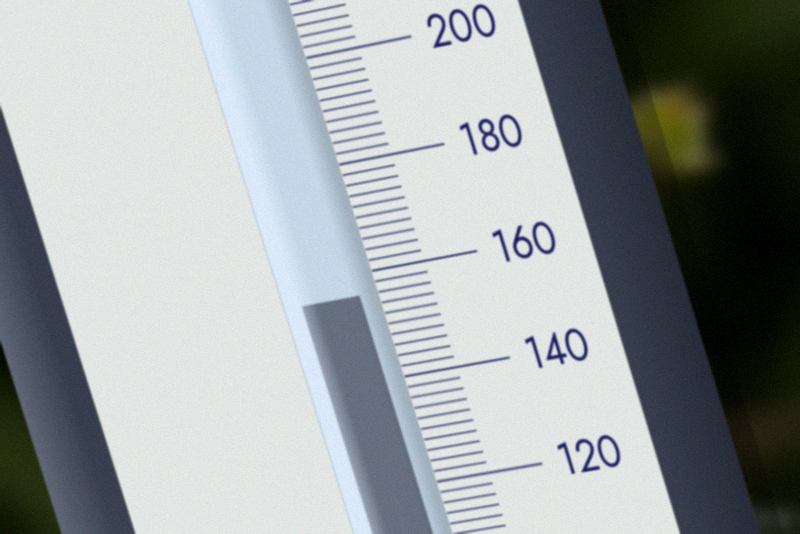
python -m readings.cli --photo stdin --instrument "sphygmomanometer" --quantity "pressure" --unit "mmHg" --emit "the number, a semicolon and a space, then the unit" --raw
156; mmHg
